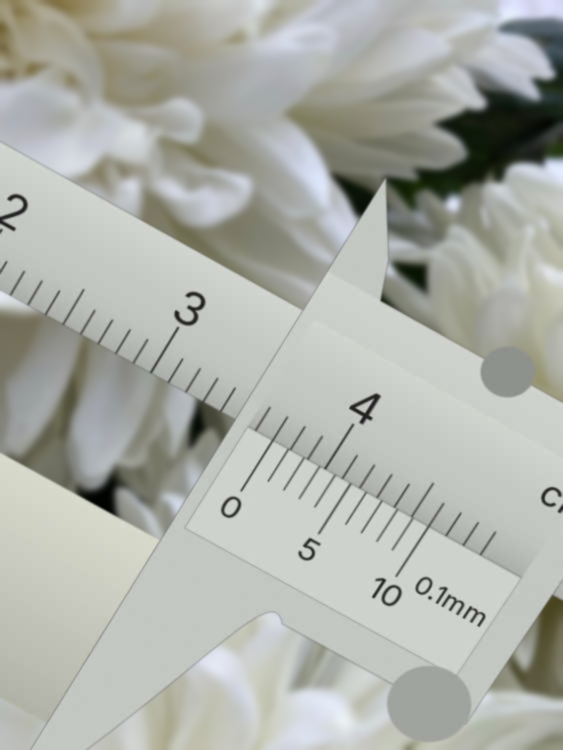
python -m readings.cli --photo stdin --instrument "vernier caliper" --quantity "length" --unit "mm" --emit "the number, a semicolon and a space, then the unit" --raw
37.0; mm
